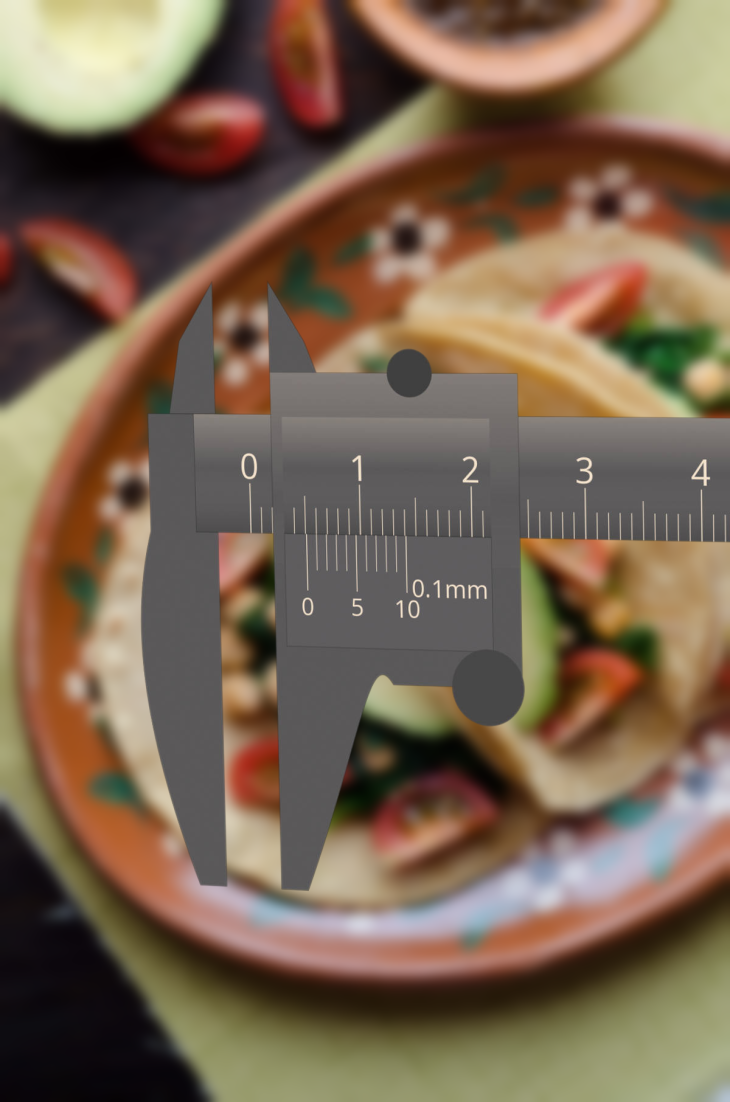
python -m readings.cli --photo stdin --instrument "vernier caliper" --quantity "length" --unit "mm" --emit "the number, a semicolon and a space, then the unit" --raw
5.1; mm
